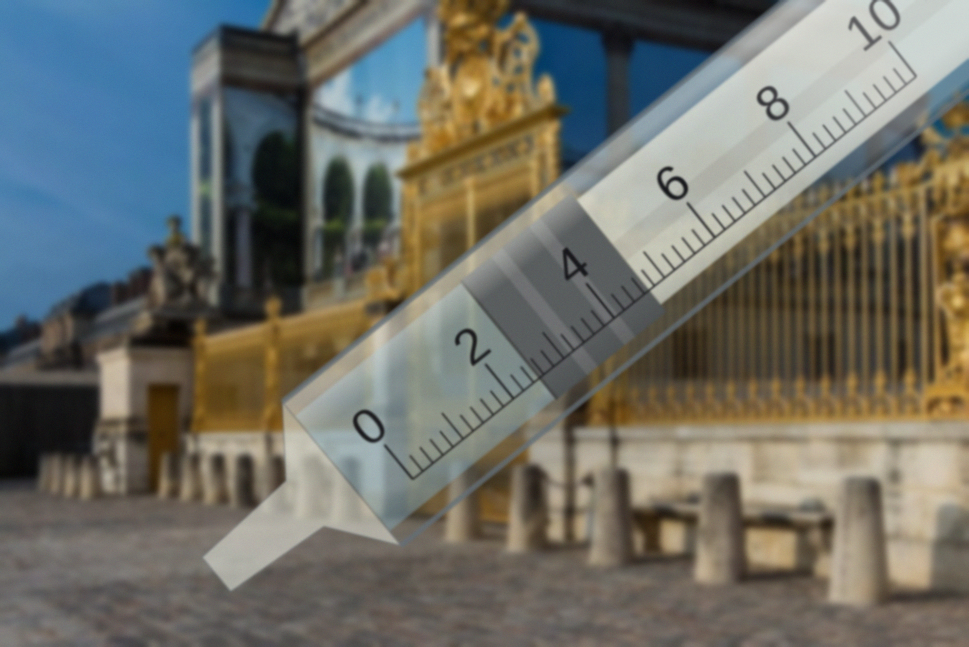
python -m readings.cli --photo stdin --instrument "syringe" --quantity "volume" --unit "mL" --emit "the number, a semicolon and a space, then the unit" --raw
2.5; mL
